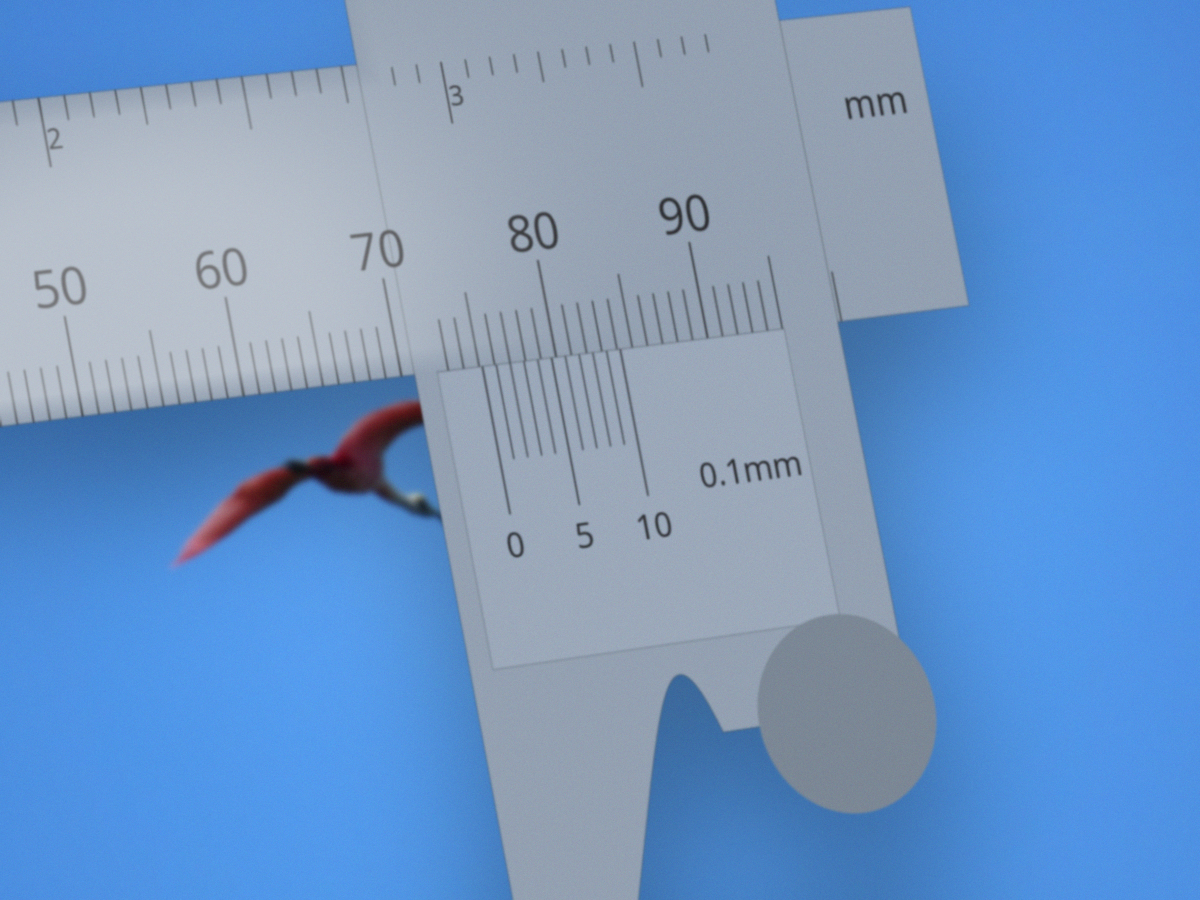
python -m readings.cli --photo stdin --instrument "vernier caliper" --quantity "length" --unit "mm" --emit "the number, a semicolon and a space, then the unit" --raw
75.2; mm
